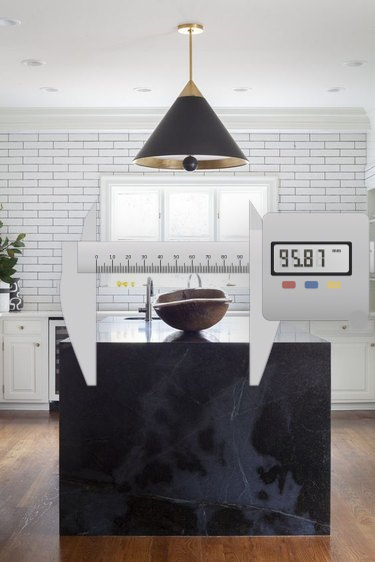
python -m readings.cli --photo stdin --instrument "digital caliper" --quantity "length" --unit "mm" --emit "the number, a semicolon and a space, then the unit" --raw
95.87; mm
